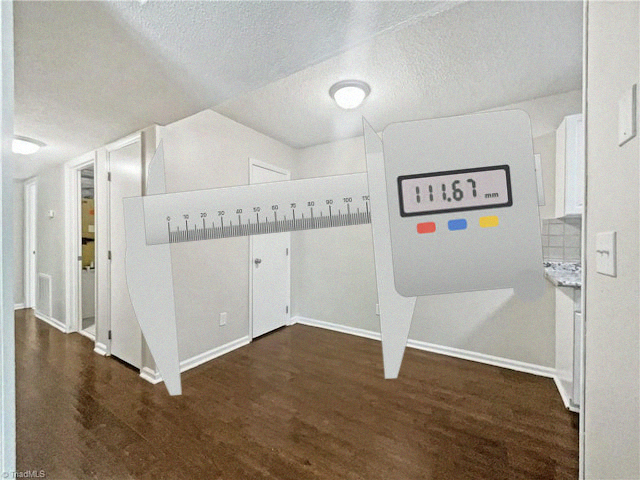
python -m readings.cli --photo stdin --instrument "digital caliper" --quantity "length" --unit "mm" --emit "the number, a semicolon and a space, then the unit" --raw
111.67; mm
